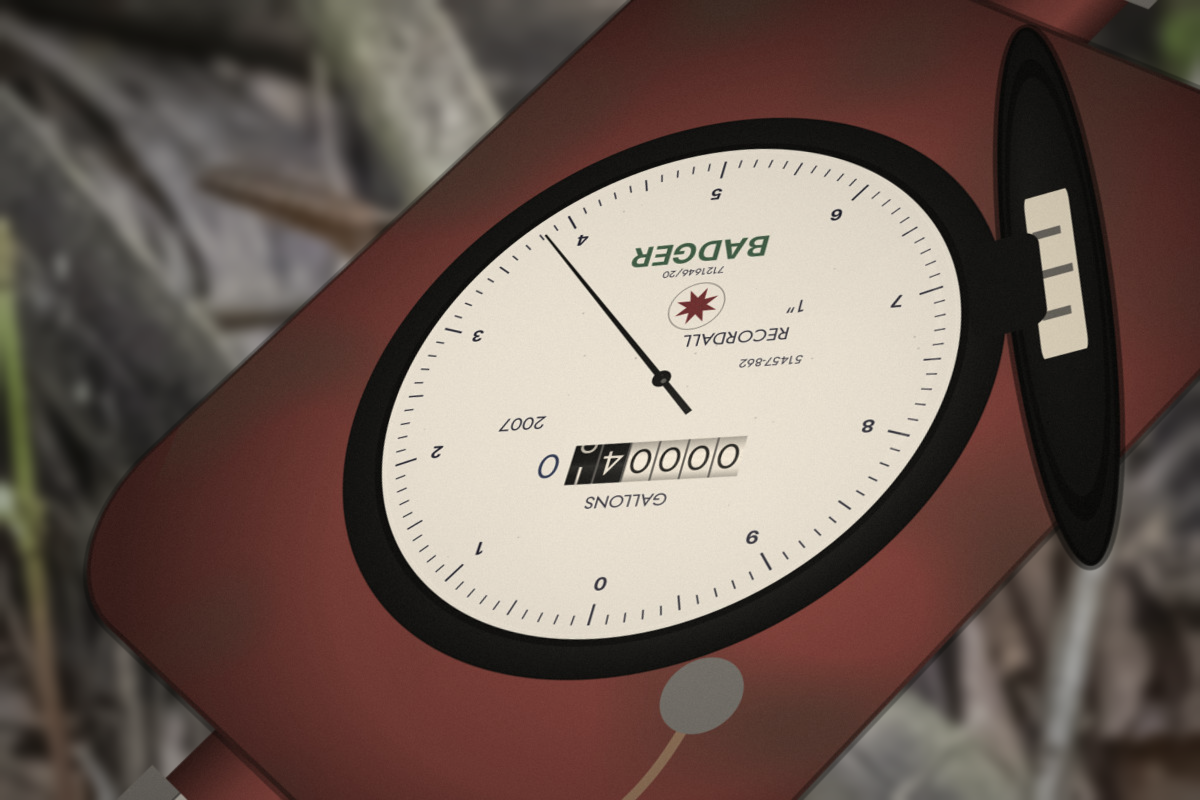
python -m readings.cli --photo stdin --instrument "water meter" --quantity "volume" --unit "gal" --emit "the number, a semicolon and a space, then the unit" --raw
413.8; gal
